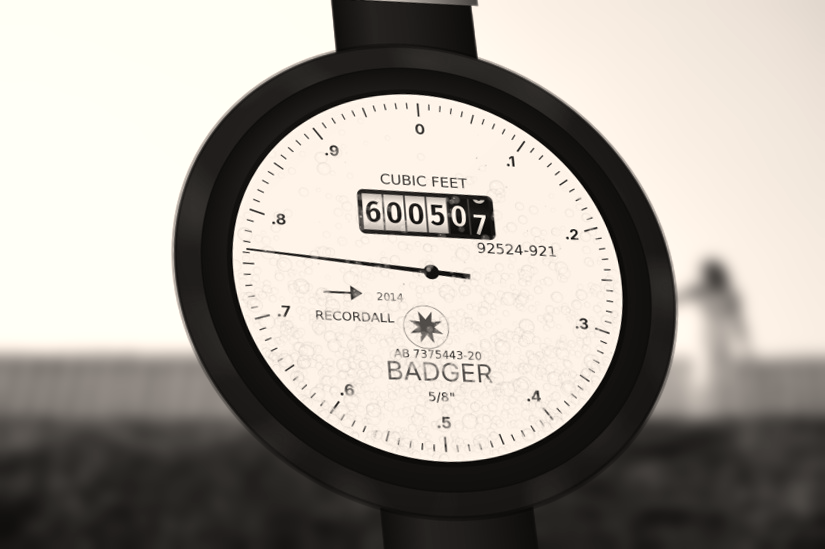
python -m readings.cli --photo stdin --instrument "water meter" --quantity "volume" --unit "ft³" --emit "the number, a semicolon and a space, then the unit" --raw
600506.76; ft³
